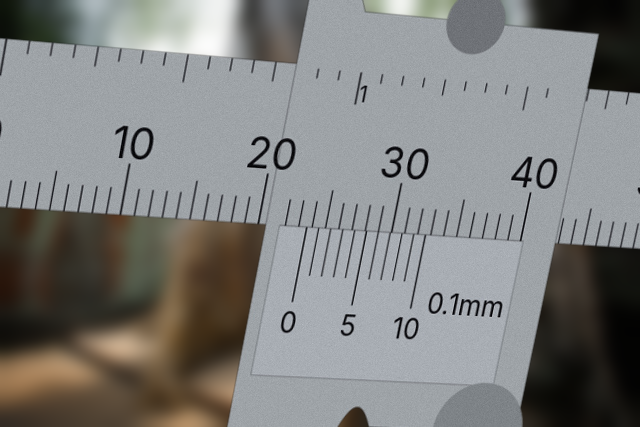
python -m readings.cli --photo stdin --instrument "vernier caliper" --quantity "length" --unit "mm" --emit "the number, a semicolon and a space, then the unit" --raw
23.6; mm
